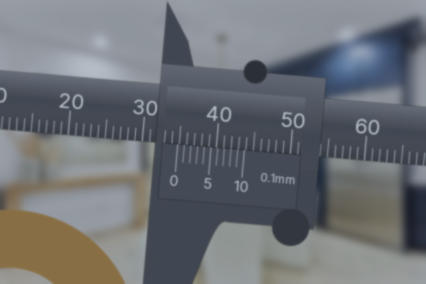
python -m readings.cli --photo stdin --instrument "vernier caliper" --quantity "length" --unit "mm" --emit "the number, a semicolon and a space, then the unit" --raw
34.8; mm
